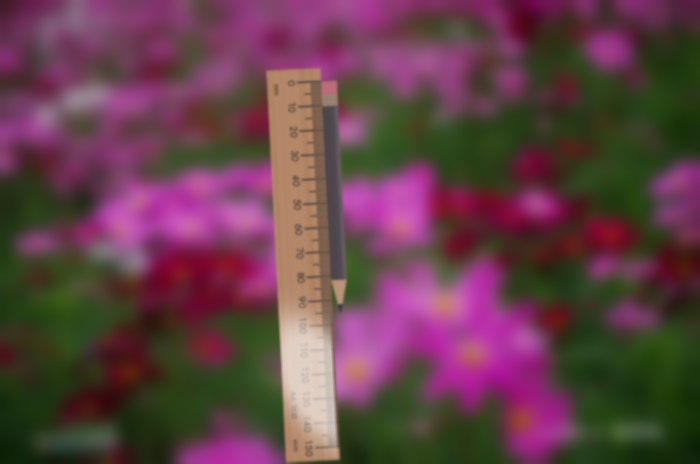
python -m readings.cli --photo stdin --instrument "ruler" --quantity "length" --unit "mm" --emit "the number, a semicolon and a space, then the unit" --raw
95; mm
